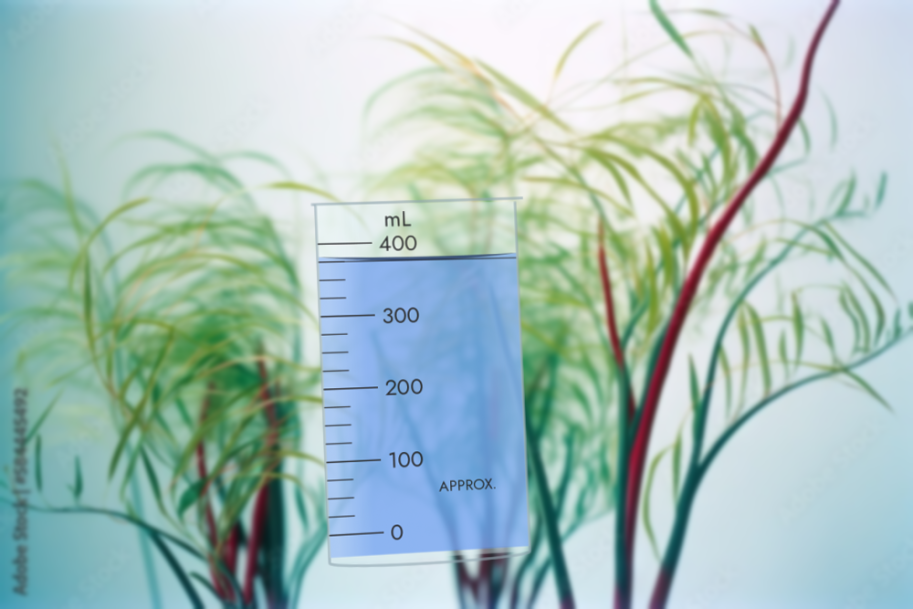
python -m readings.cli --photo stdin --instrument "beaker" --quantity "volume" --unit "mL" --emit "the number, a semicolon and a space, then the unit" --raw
375; mL
